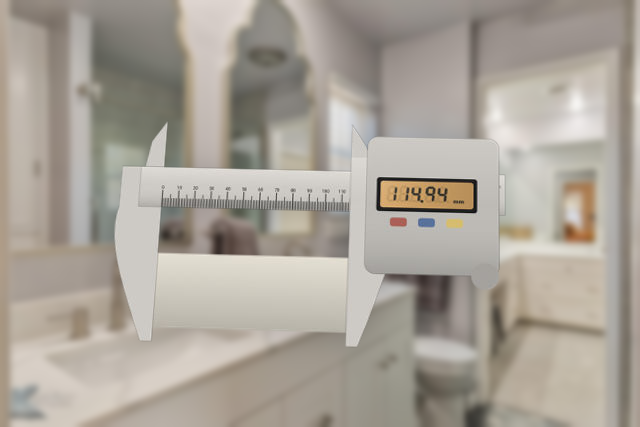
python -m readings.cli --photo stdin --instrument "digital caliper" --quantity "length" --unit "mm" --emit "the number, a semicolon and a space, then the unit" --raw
114.94; mm
